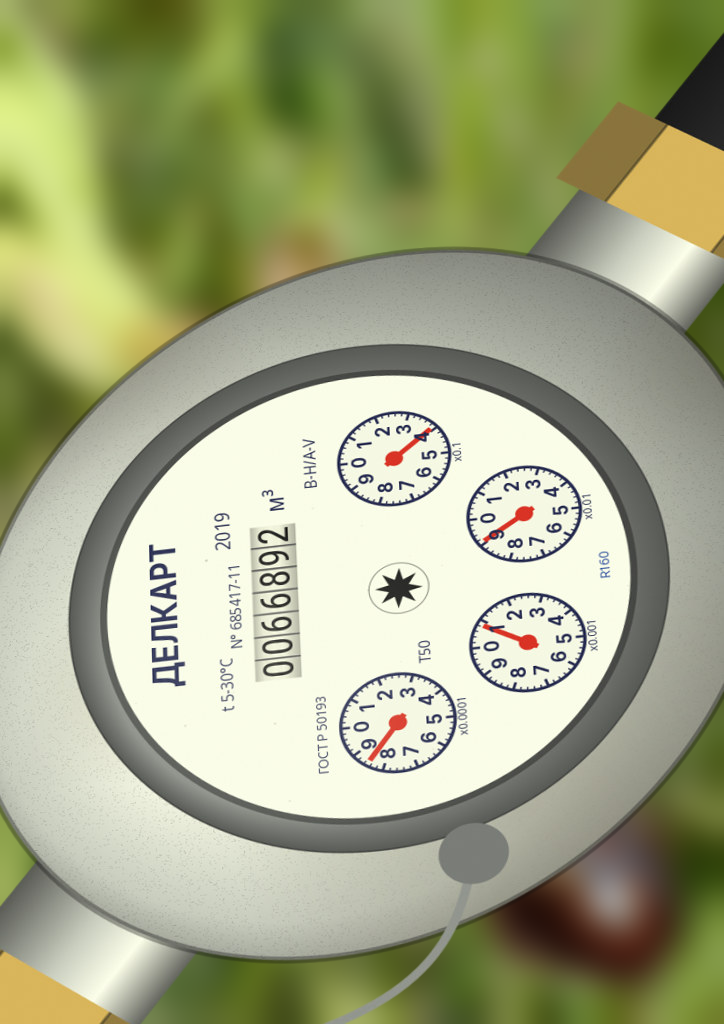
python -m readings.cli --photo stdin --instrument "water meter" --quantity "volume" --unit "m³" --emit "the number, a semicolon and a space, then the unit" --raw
66892.3908; m³
